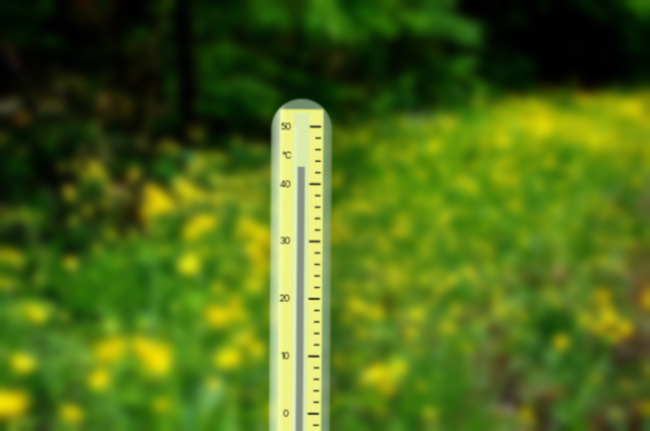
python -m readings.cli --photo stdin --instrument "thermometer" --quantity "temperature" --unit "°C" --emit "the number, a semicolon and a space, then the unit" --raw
43; °C
